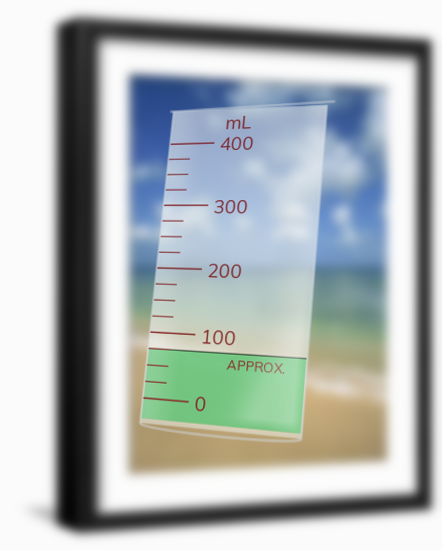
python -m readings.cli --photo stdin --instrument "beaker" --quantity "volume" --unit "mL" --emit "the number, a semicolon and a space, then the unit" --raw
75; mL
